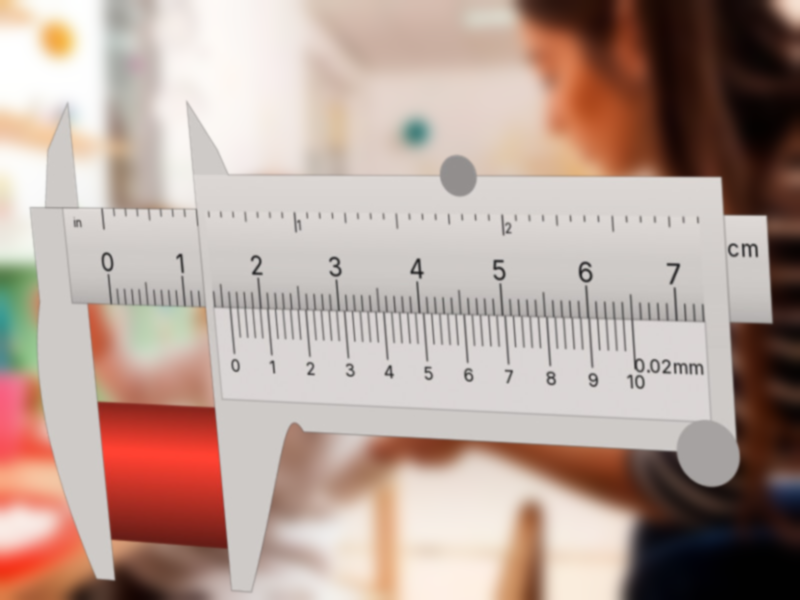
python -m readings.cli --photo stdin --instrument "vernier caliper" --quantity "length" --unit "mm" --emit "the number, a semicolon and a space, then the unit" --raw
16.0; mm
